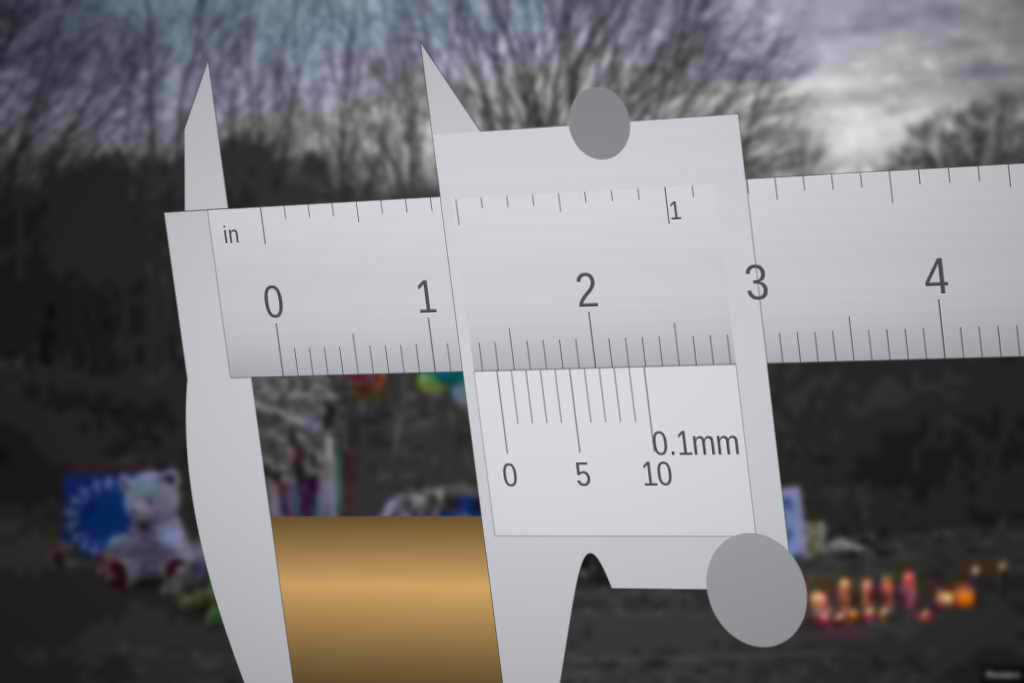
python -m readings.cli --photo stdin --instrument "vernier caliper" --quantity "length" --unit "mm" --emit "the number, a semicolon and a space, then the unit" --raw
13.9; mm
